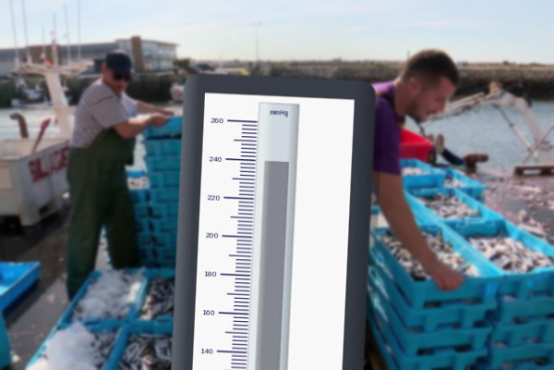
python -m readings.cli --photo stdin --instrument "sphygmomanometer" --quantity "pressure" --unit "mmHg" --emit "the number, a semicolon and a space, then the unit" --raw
240; mmHg
